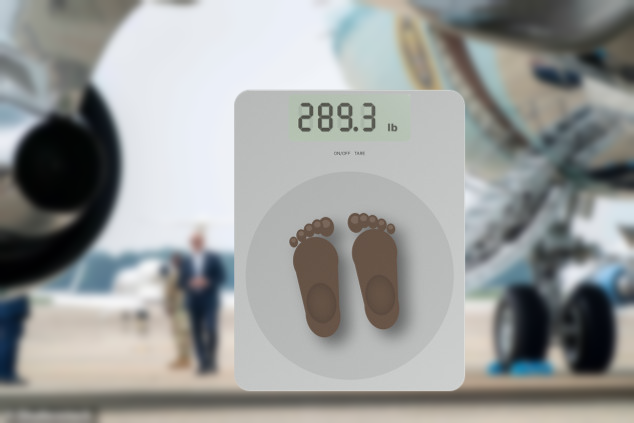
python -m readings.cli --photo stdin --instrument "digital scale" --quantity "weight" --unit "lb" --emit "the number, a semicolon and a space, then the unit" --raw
289.3; lb
